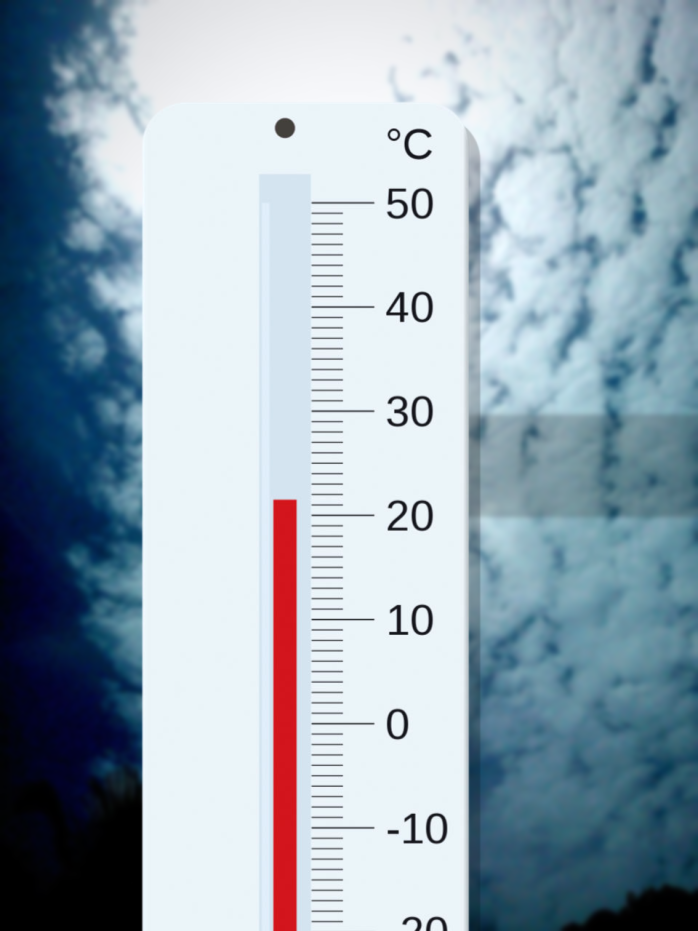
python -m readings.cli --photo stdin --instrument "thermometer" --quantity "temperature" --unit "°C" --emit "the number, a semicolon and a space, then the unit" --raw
21.5; °C
